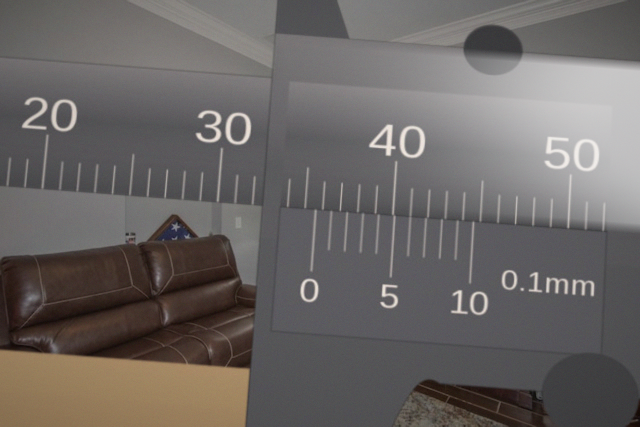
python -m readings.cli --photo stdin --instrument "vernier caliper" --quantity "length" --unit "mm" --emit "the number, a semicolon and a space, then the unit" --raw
35.6; mm
